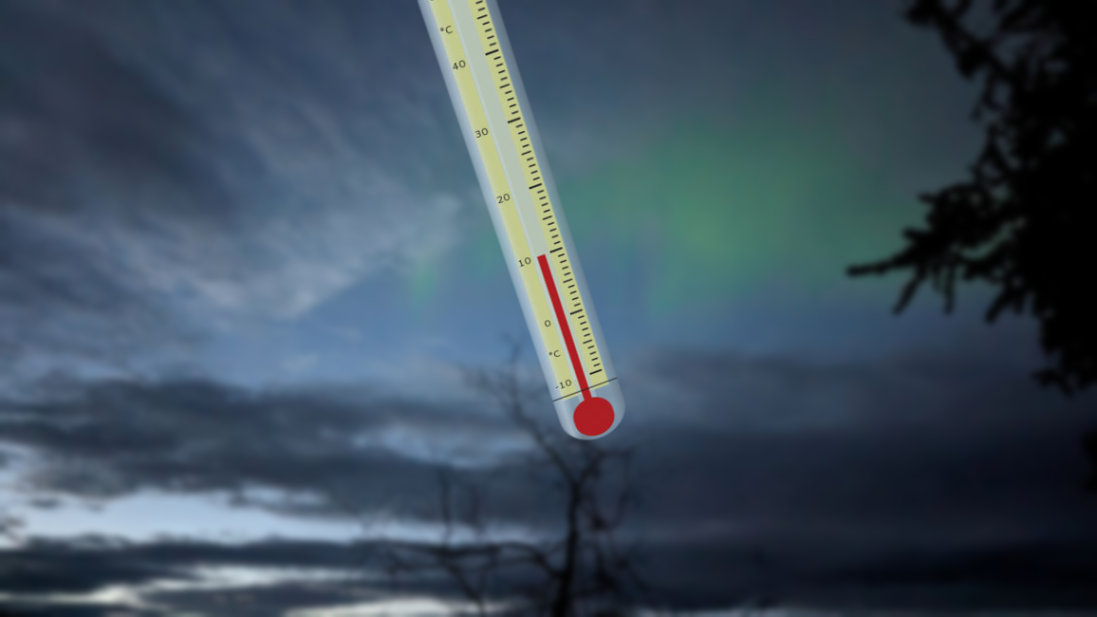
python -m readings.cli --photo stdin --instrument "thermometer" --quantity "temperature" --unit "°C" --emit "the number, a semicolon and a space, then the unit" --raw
10; °C
